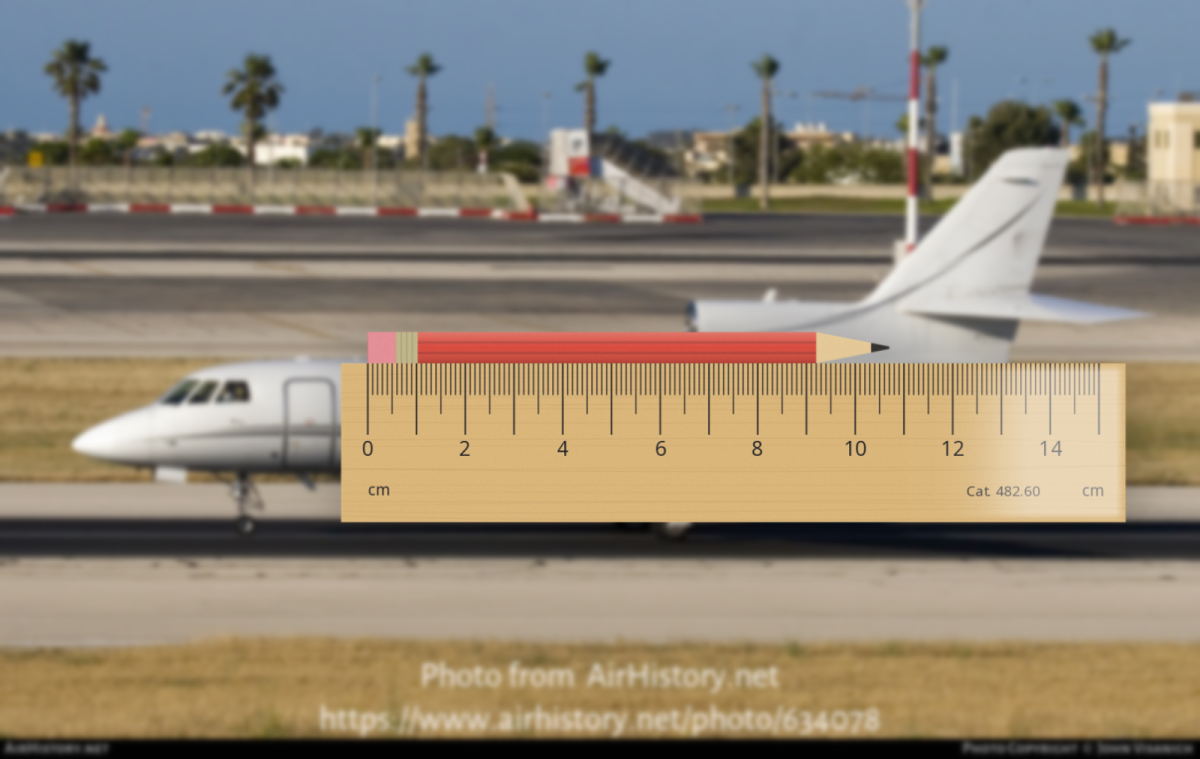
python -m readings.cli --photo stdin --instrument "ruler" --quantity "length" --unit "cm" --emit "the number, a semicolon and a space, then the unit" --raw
10.7; cm
